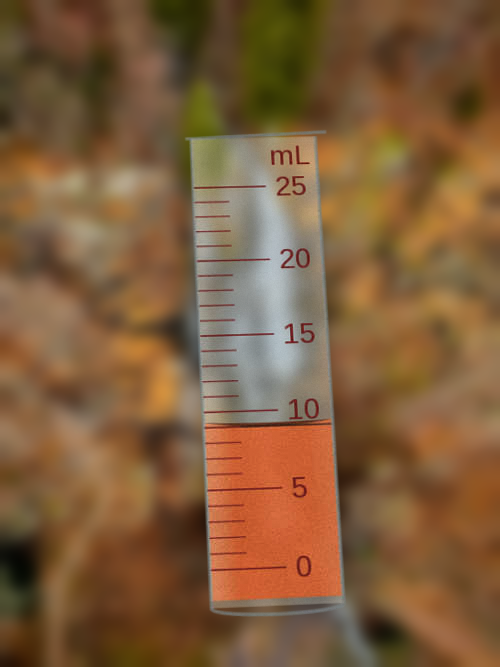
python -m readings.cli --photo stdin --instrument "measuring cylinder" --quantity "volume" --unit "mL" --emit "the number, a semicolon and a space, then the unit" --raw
9; mL
